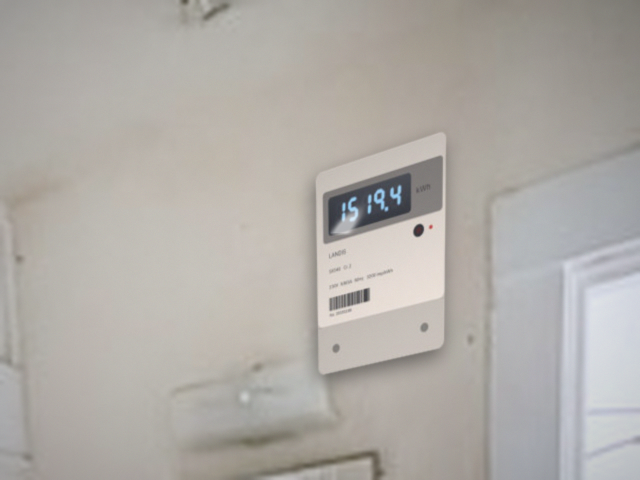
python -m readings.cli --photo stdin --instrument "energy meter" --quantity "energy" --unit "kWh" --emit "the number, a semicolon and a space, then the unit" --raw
1519.4; kWh
